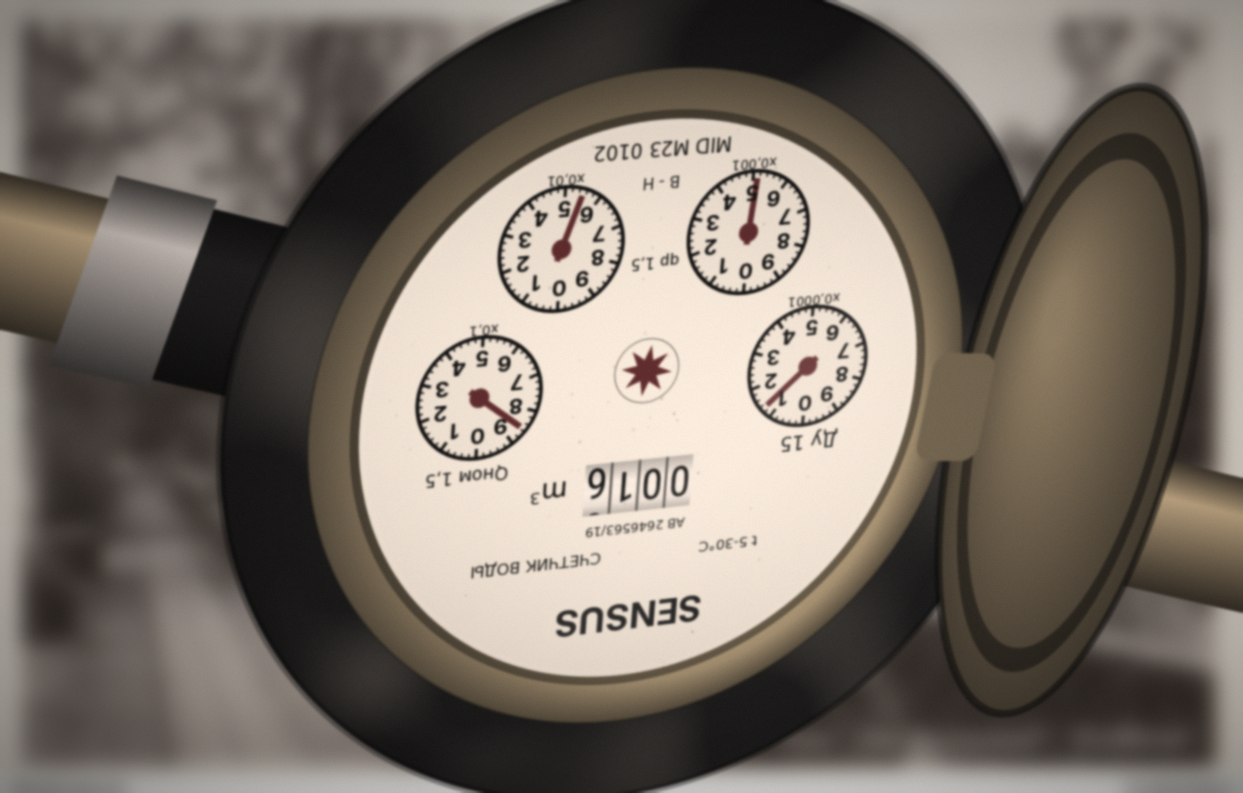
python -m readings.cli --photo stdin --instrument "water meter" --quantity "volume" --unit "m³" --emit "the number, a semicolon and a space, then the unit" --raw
15.8551; m³
